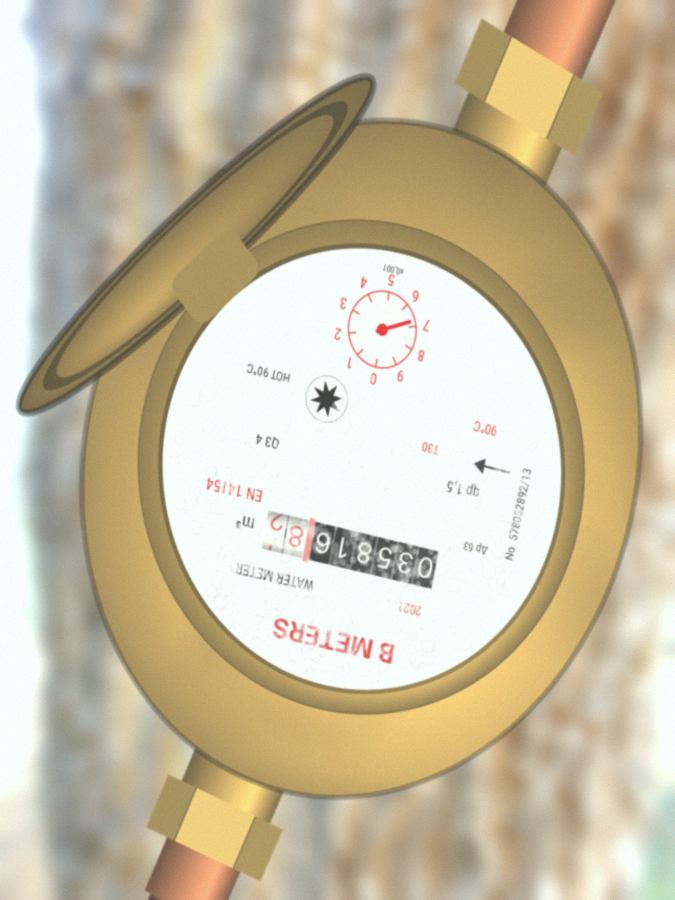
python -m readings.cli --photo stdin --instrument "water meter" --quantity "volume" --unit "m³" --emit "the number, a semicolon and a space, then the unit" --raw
35816.816; m³
